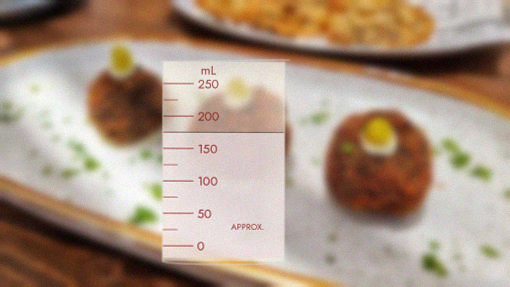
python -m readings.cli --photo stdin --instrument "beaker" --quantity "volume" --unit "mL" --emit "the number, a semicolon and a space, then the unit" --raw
175; mL
